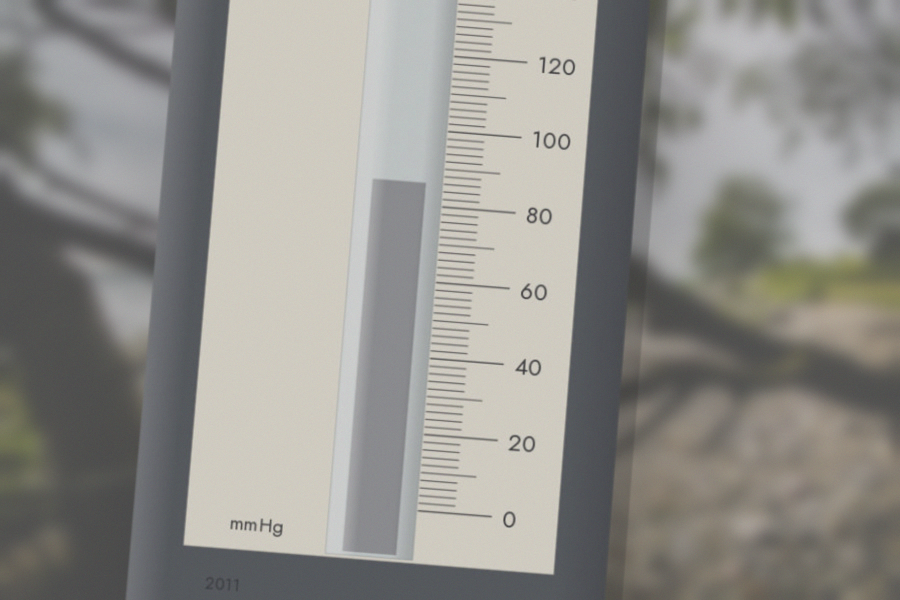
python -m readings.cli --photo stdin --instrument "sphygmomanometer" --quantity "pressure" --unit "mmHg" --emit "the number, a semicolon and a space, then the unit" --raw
86; mmHg
